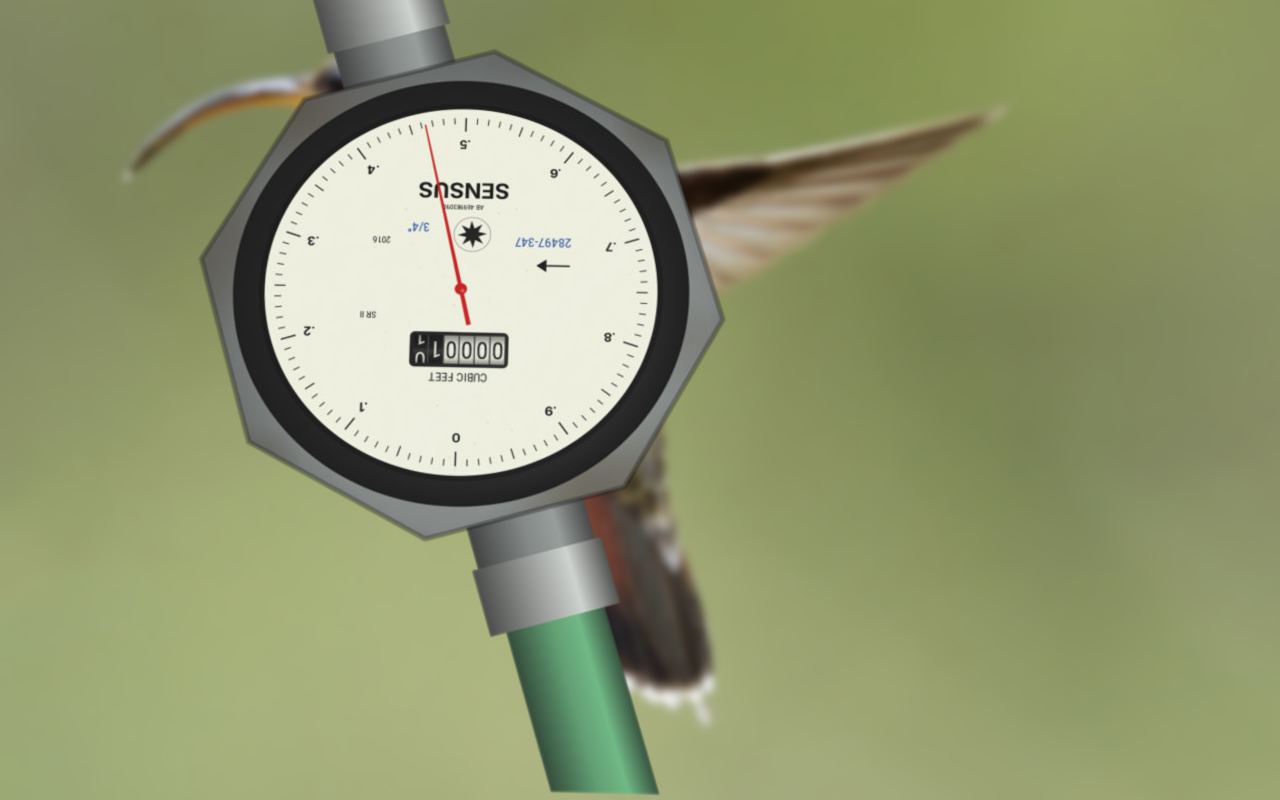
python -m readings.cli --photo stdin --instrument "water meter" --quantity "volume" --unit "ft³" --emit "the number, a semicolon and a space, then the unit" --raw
10.46; ft³
